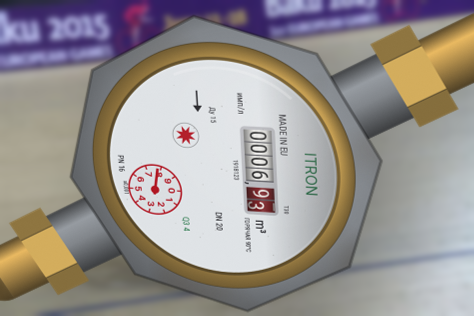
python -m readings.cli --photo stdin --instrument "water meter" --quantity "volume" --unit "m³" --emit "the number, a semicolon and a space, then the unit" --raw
6.927; m³
